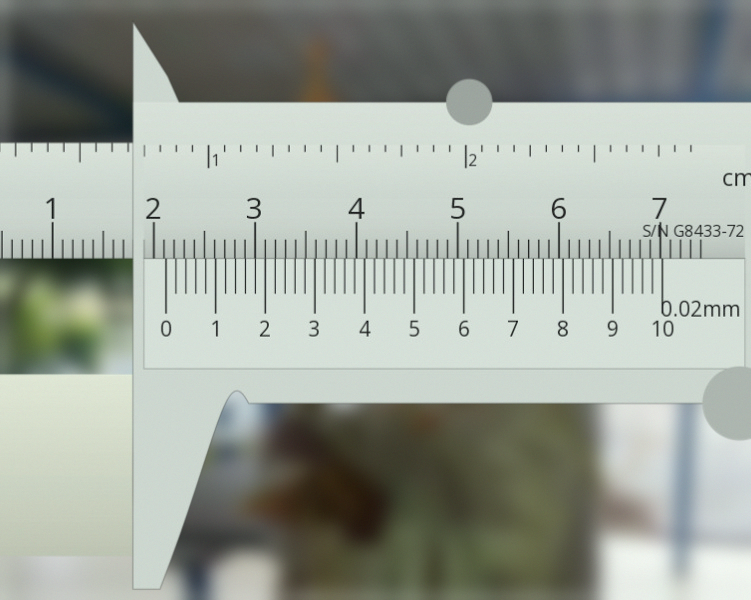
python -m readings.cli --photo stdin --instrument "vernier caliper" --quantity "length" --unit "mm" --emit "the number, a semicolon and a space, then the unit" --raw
21.2; mm
